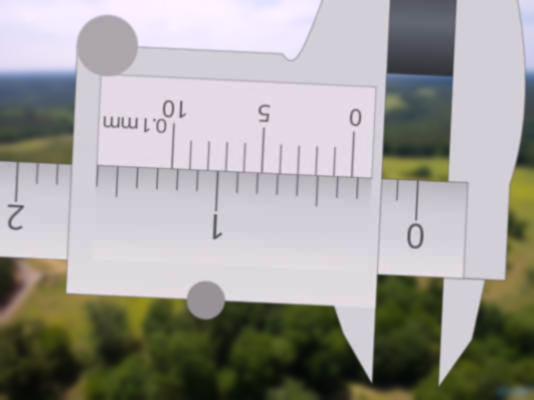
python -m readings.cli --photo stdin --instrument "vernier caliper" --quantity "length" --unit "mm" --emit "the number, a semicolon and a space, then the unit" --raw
3.3; mm
